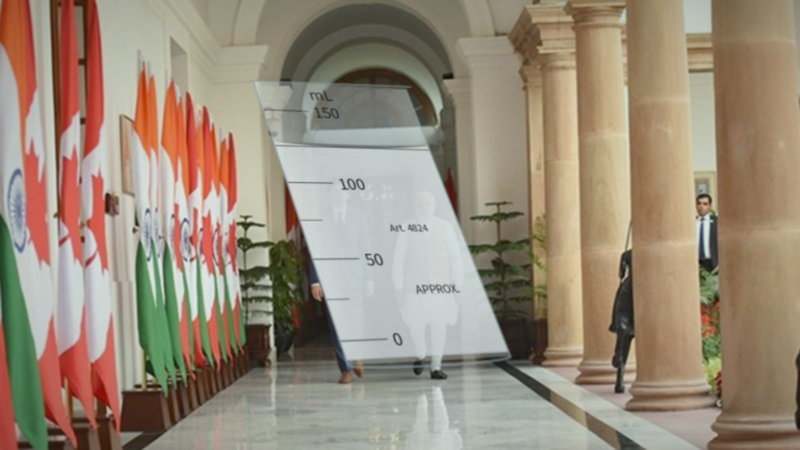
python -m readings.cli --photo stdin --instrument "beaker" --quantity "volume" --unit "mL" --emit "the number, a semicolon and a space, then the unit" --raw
125; mL
